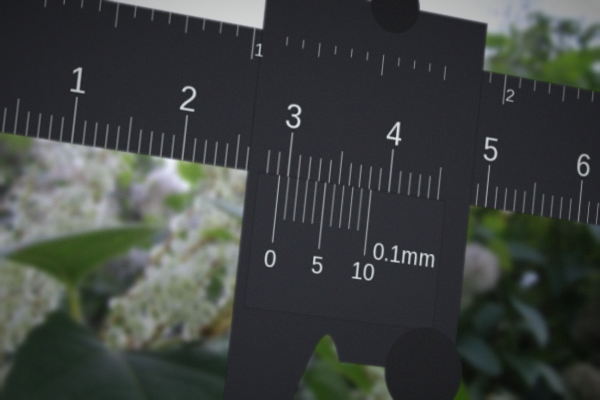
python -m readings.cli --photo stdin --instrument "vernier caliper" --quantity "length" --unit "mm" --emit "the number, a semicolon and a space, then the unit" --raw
29.2; mm
